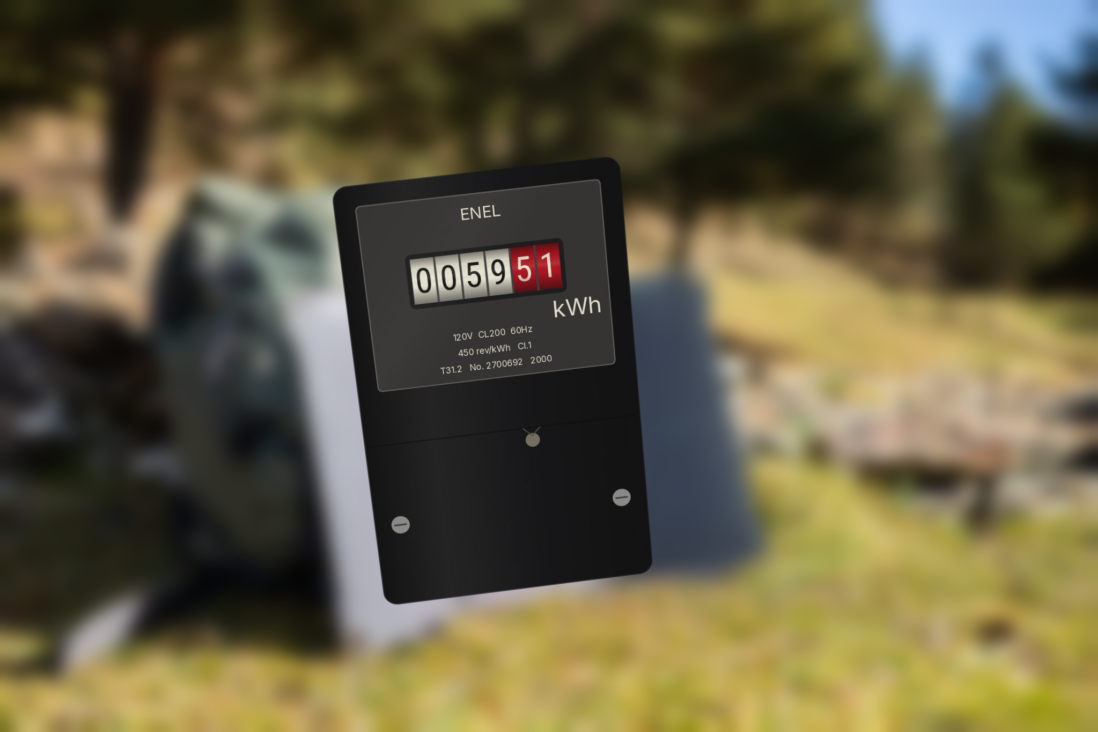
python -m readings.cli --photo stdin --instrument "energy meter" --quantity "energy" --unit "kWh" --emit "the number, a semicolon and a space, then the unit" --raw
59.51; kWh
